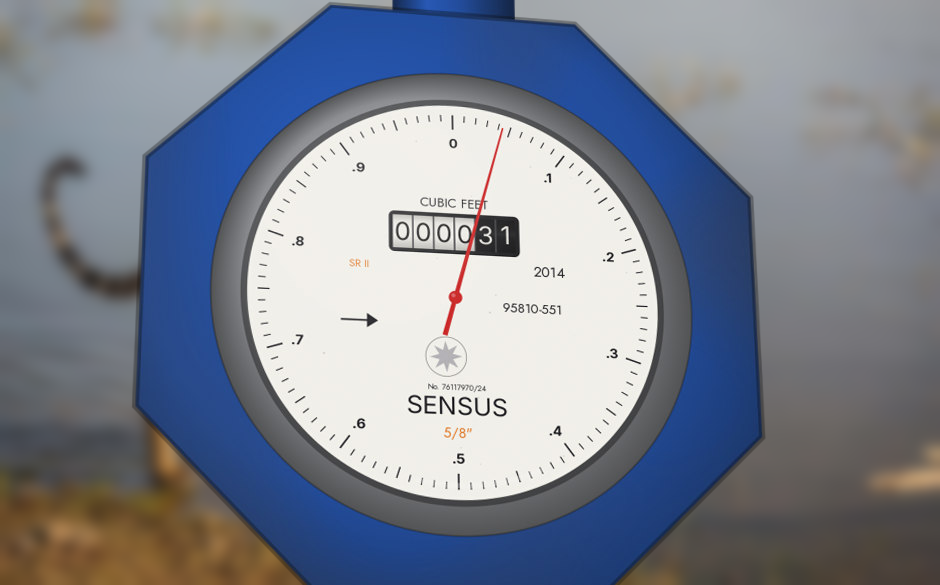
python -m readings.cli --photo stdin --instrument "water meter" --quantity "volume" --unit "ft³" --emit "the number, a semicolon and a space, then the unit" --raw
31.04; ft³
